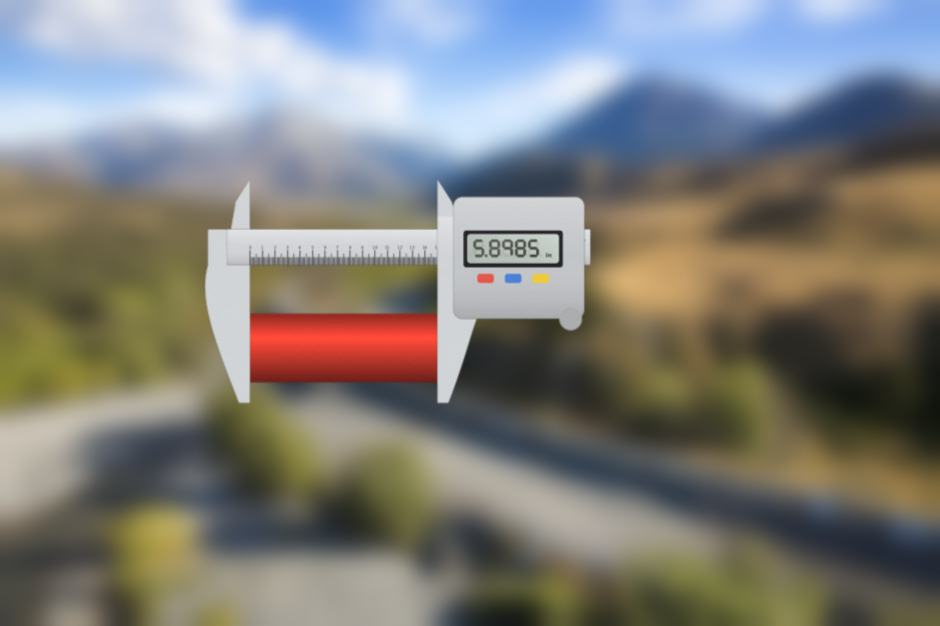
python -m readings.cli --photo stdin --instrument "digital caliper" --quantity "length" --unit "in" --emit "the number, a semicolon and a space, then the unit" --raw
5.8985; in
